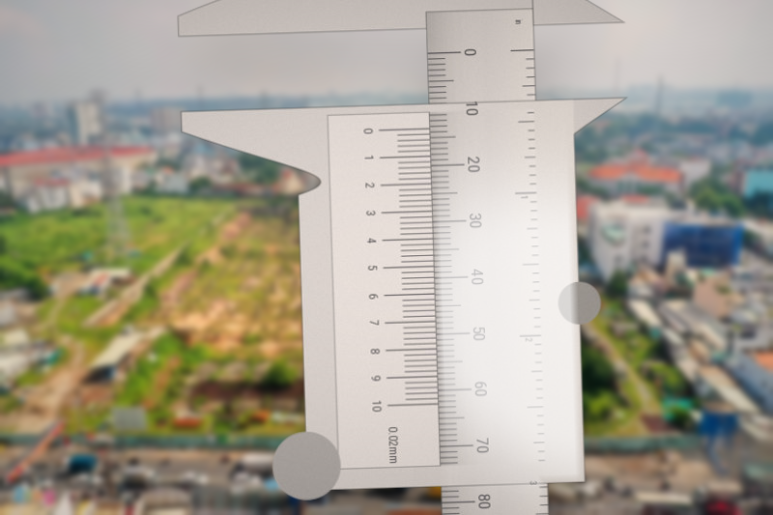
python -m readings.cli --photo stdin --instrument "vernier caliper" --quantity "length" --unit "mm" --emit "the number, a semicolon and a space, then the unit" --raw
13.4; mm
